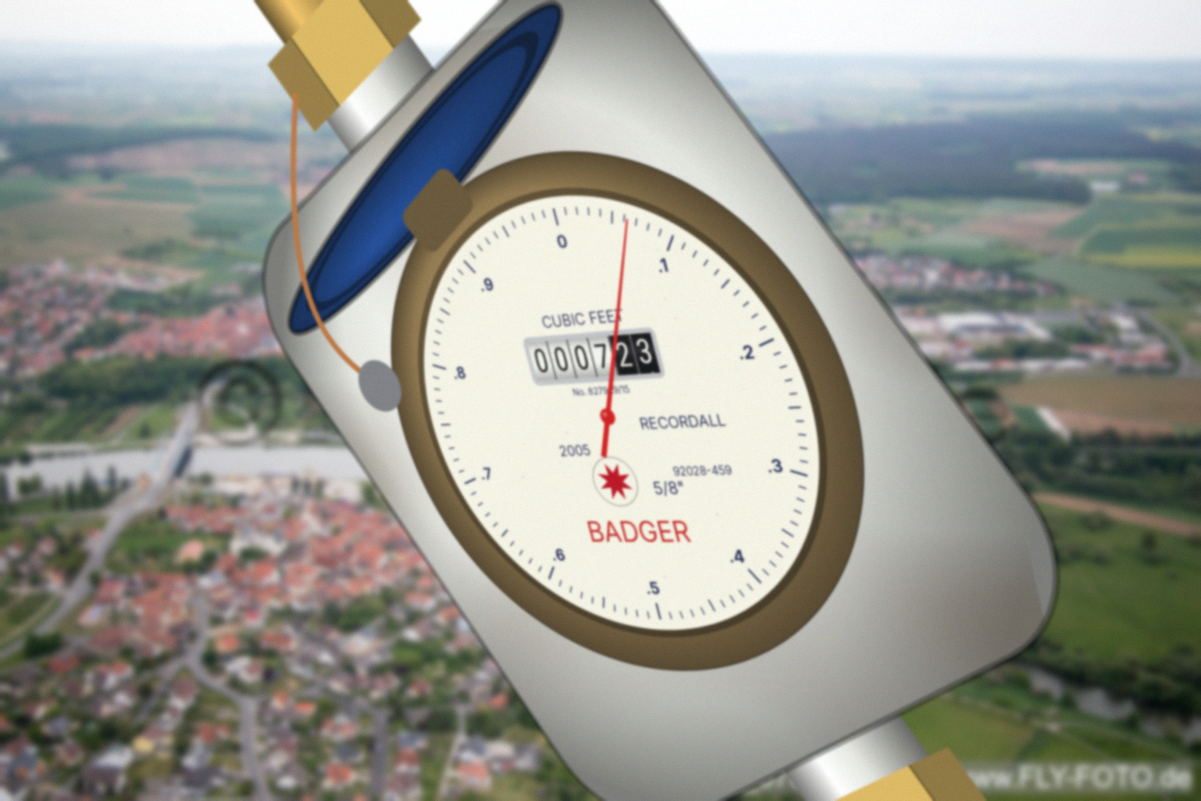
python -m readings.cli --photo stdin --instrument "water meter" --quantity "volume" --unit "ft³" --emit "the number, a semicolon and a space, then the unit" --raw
723.06; ft³
